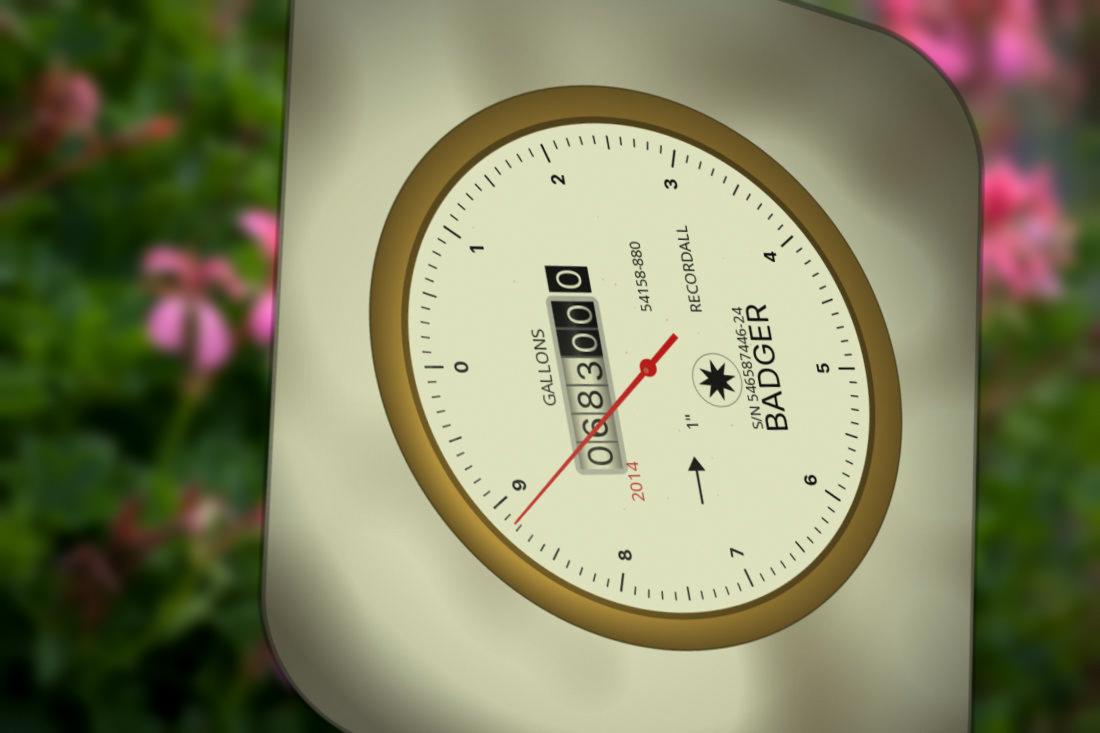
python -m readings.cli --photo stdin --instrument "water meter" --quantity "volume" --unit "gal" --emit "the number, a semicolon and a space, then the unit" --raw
682998.8; gal
